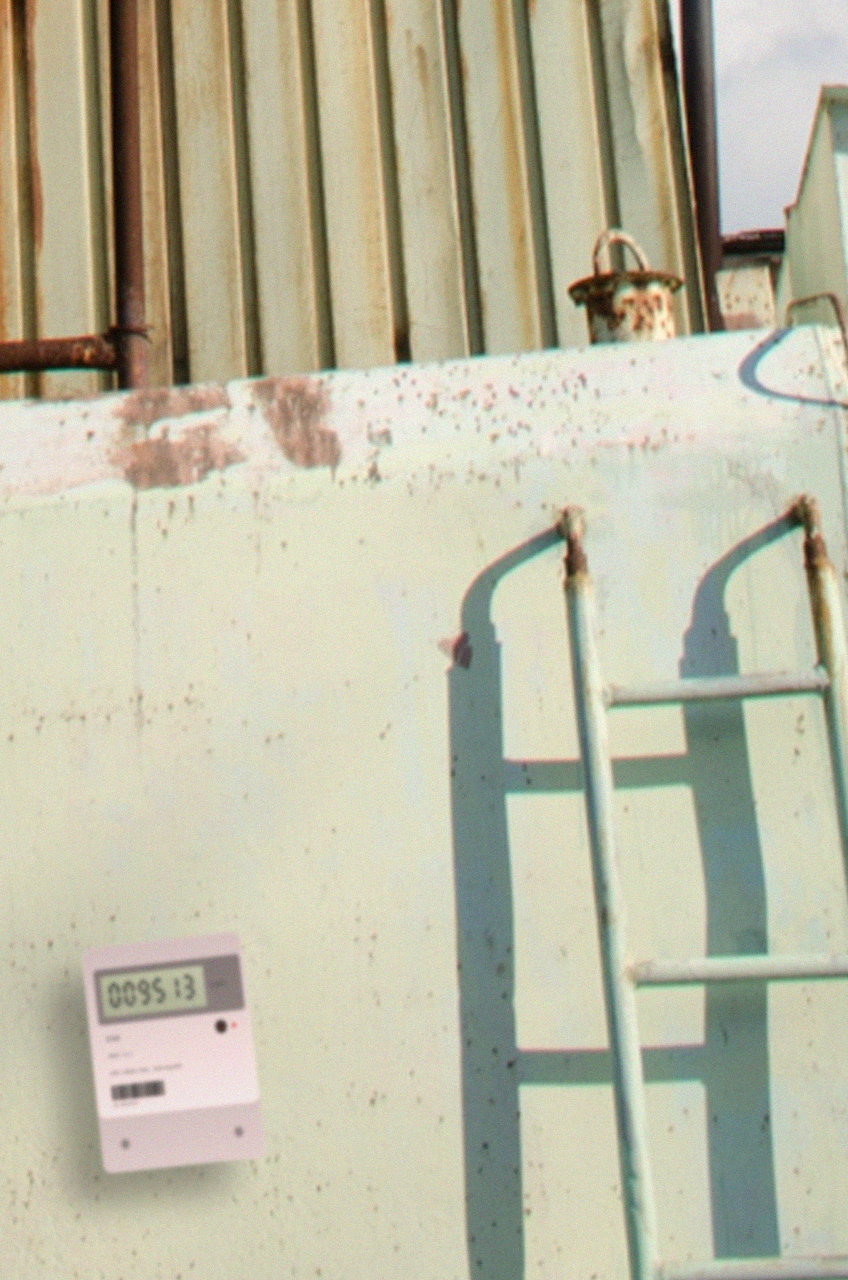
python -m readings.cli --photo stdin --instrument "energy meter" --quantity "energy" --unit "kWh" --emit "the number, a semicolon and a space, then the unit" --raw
9513; kWh
